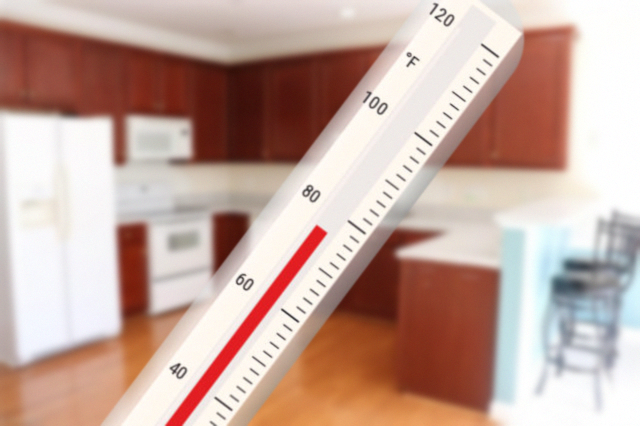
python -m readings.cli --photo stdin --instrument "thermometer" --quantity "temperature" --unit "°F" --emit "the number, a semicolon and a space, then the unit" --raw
76; °F
